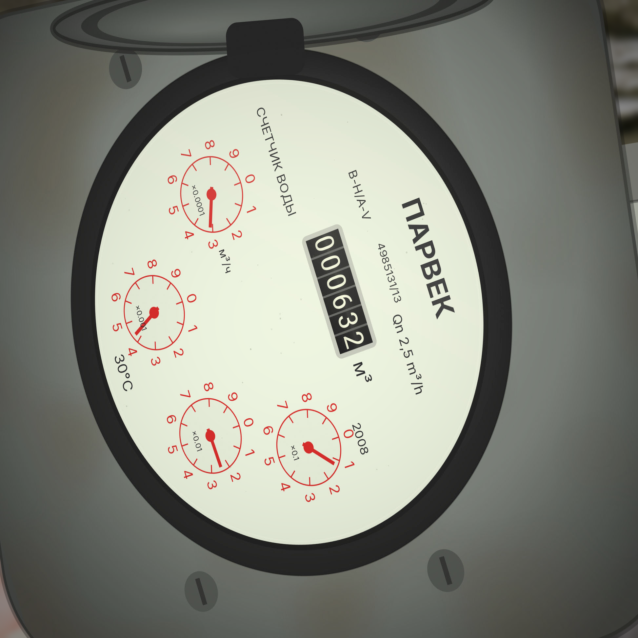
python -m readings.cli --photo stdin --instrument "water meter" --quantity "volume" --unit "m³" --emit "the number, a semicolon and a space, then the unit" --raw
632.1243; m³
